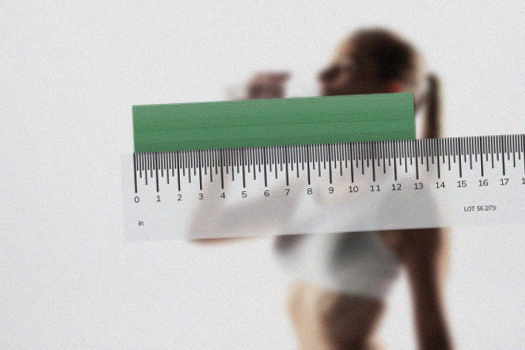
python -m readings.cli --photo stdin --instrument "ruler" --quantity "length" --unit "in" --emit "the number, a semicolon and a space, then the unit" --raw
13; in
